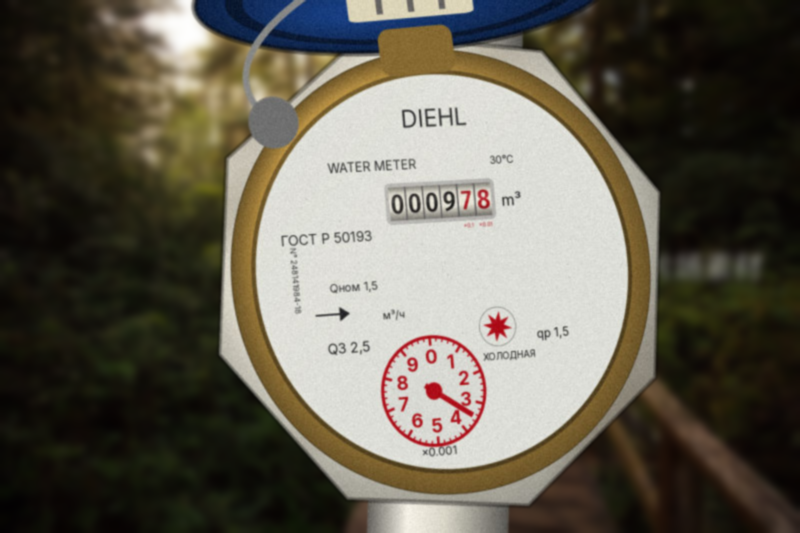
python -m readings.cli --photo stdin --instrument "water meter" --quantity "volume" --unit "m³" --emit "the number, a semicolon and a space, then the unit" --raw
9.783; m³
